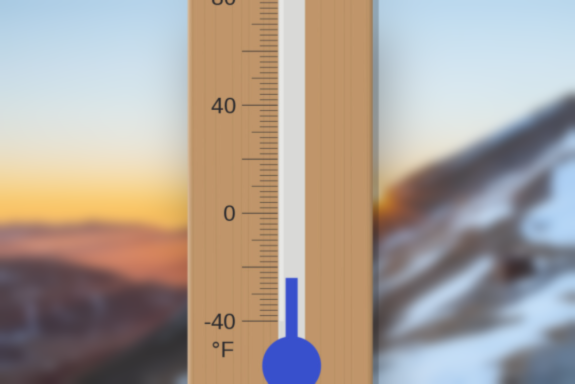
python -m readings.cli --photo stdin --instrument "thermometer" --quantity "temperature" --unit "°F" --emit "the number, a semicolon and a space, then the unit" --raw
-24; °F
